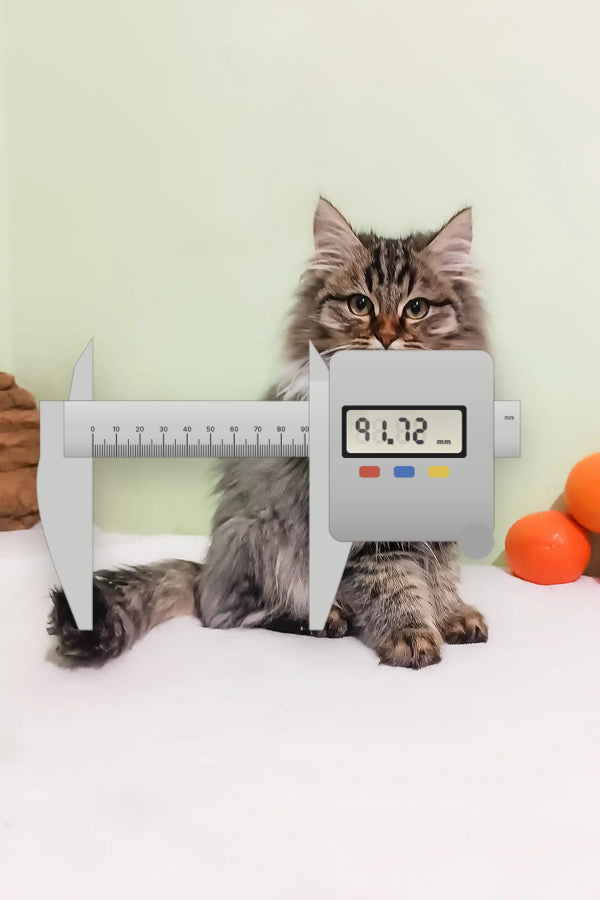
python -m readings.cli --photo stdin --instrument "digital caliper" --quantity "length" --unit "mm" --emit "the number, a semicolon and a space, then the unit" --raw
91.72; mm
